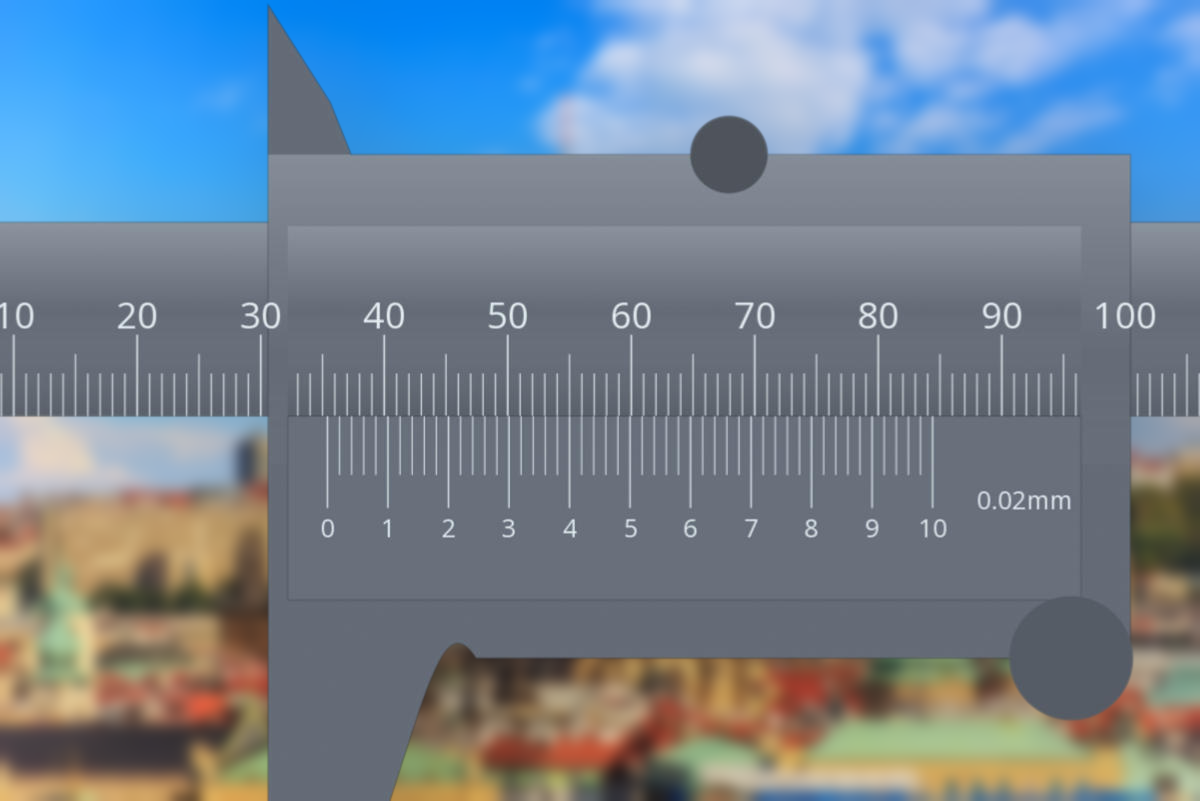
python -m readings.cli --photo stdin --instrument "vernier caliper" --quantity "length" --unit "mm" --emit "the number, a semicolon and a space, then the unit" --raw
35.4; mm
